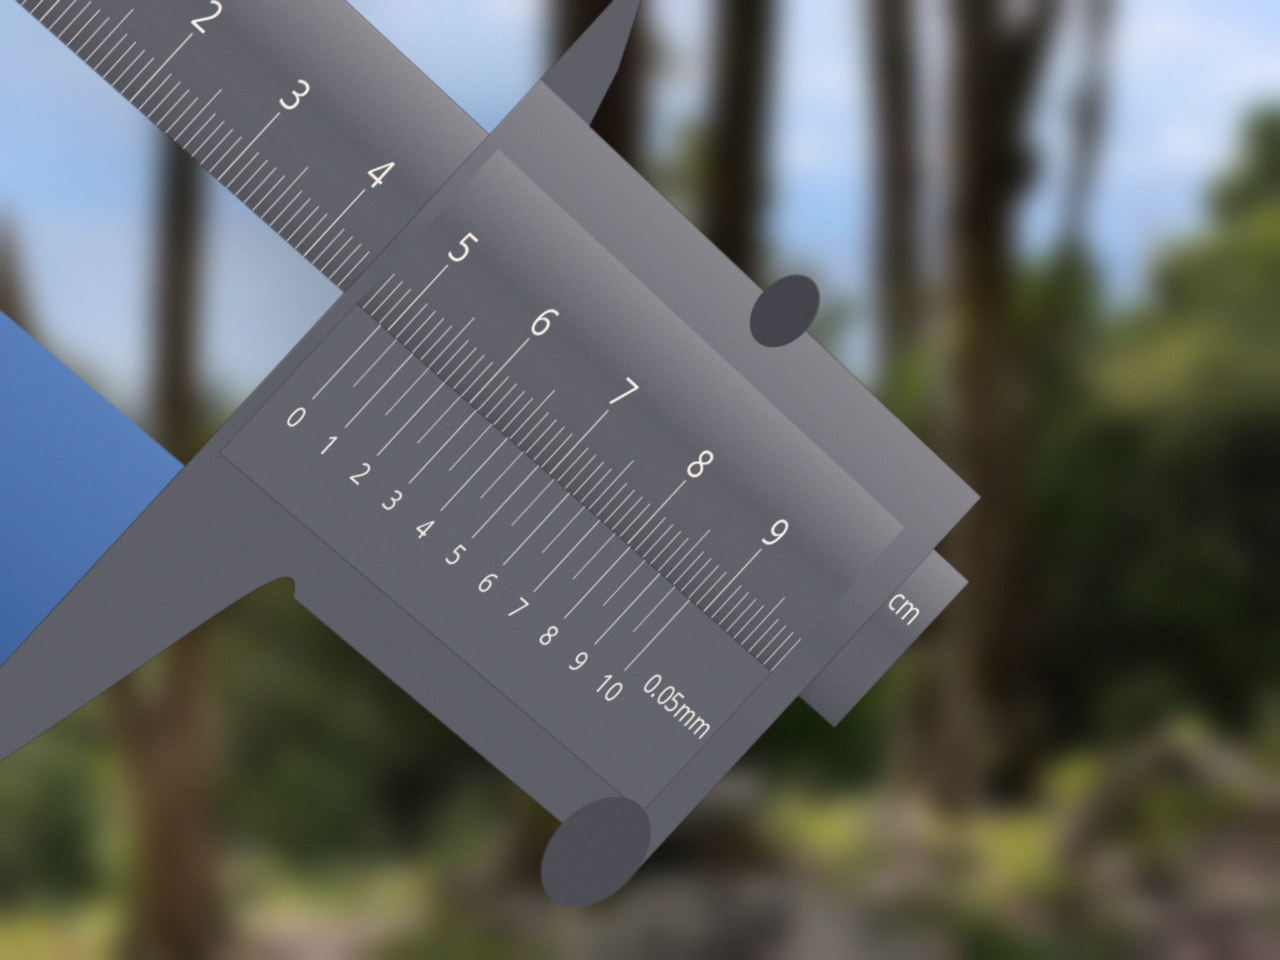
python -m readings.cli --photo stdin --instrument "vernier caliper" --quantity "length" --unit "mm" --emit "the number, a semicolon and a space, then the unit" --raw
49.2; mm
